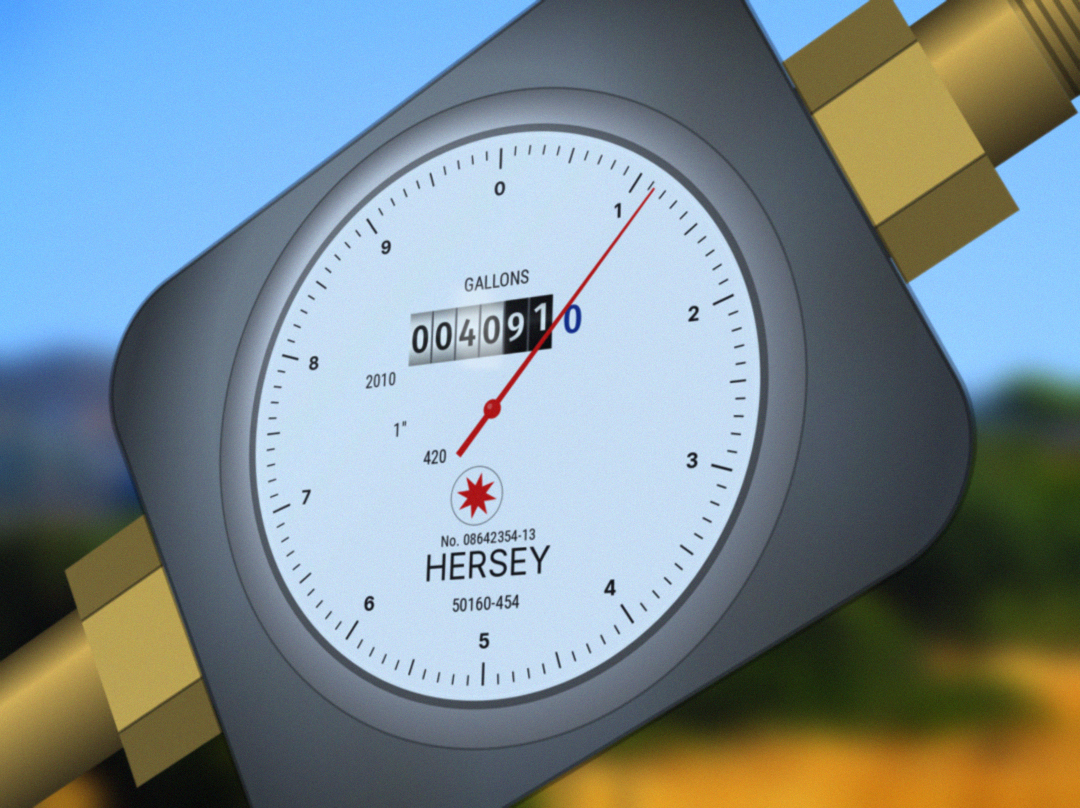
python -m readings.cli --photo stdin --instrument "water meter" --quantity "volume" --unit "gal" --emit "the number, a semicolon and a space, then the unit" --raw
40911.1; gal
